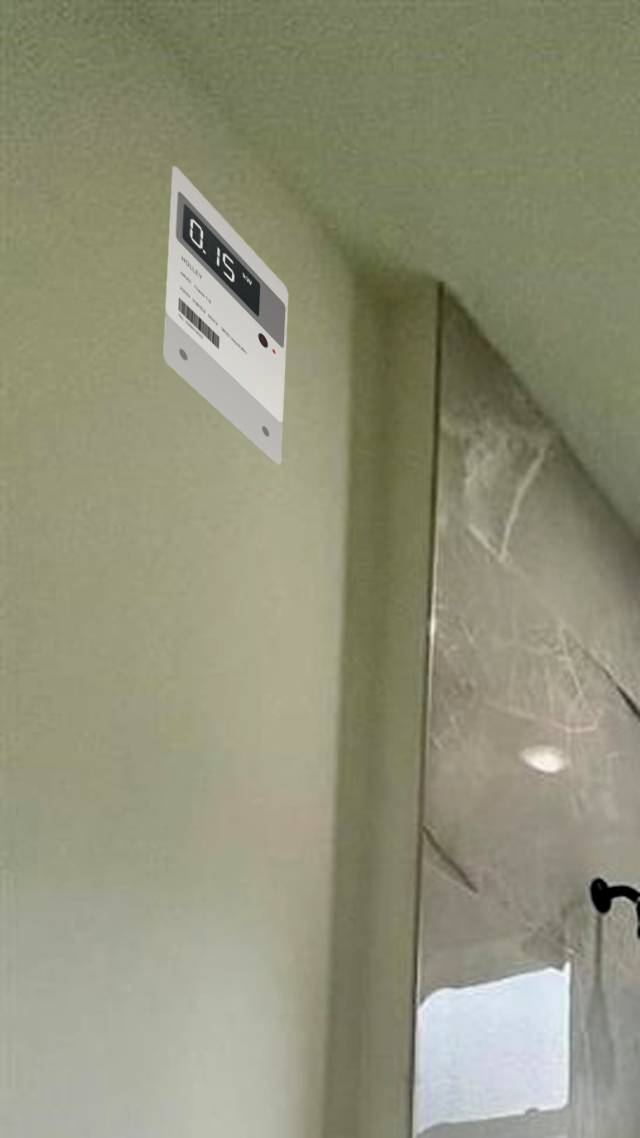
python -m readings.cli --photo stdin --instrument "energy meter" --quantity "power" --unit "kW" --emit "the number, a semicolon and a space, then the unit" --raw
0.15; kW
